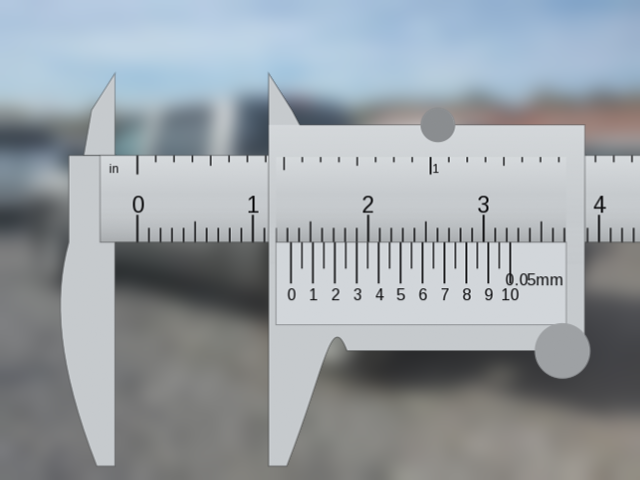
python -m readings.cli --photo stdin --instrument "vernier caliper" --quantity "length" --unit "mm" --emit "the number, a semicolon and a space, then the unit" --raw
13.3; mm
